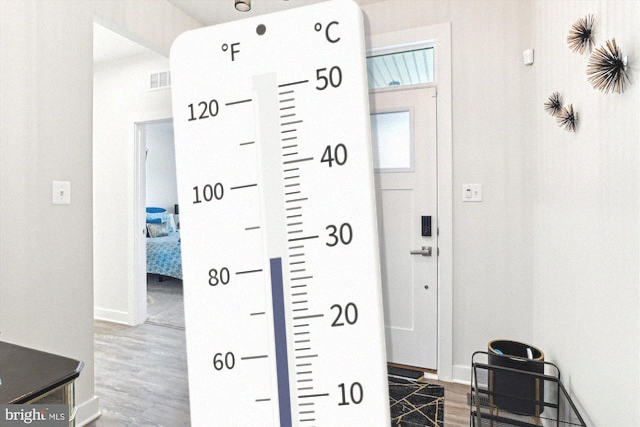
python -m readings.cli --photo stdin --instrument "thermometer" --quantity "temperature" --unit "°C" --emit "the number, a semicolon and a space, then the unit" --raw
28; °C
